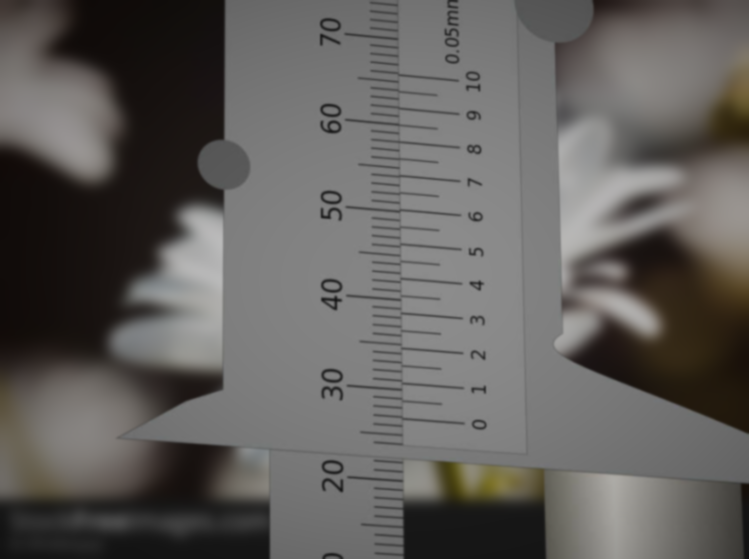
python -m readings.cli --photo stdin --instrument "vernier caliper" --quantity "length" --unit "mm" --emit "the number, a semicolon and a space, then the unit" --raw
26.8; mm
